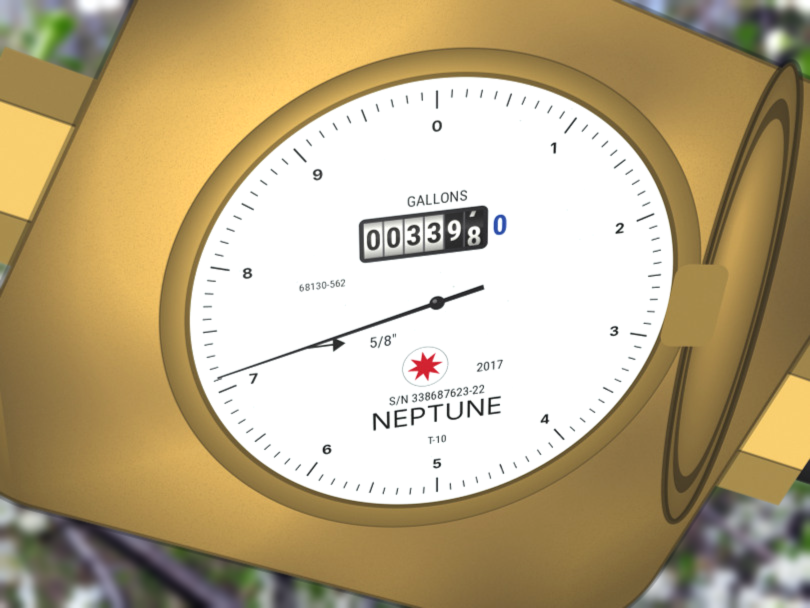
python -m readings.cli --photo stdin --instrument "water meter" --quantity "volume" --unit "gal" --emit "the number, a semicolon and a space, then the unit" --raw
33977.1; gal
